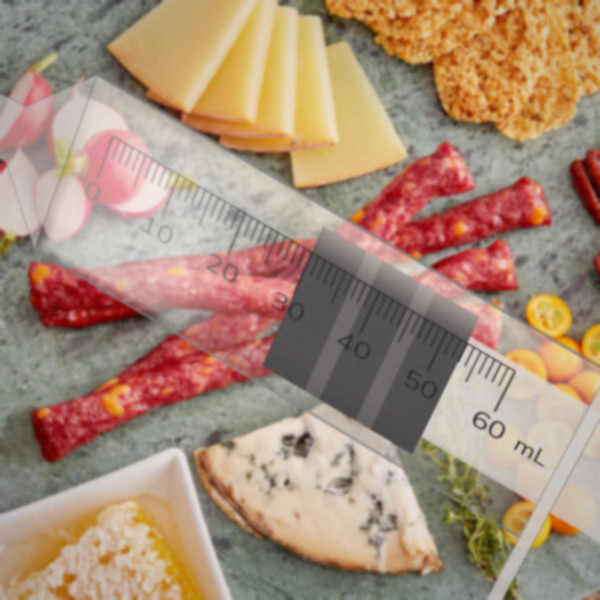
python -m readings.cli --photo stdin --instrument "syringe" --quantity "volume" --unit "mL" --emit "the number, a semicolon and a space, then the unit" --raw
30; mL
